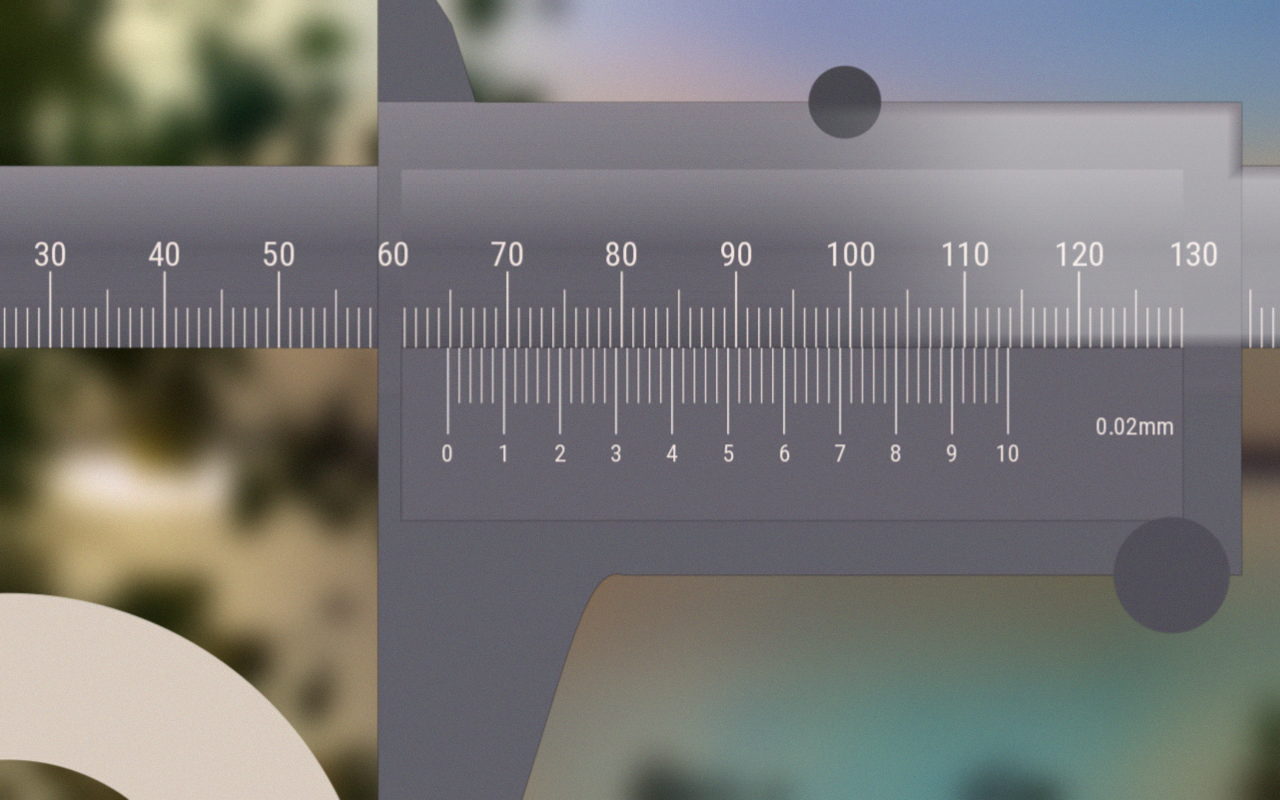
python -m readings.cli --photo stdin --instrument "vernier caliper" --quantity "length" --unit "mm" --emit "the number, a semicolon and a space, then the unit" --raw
64.8; mm
